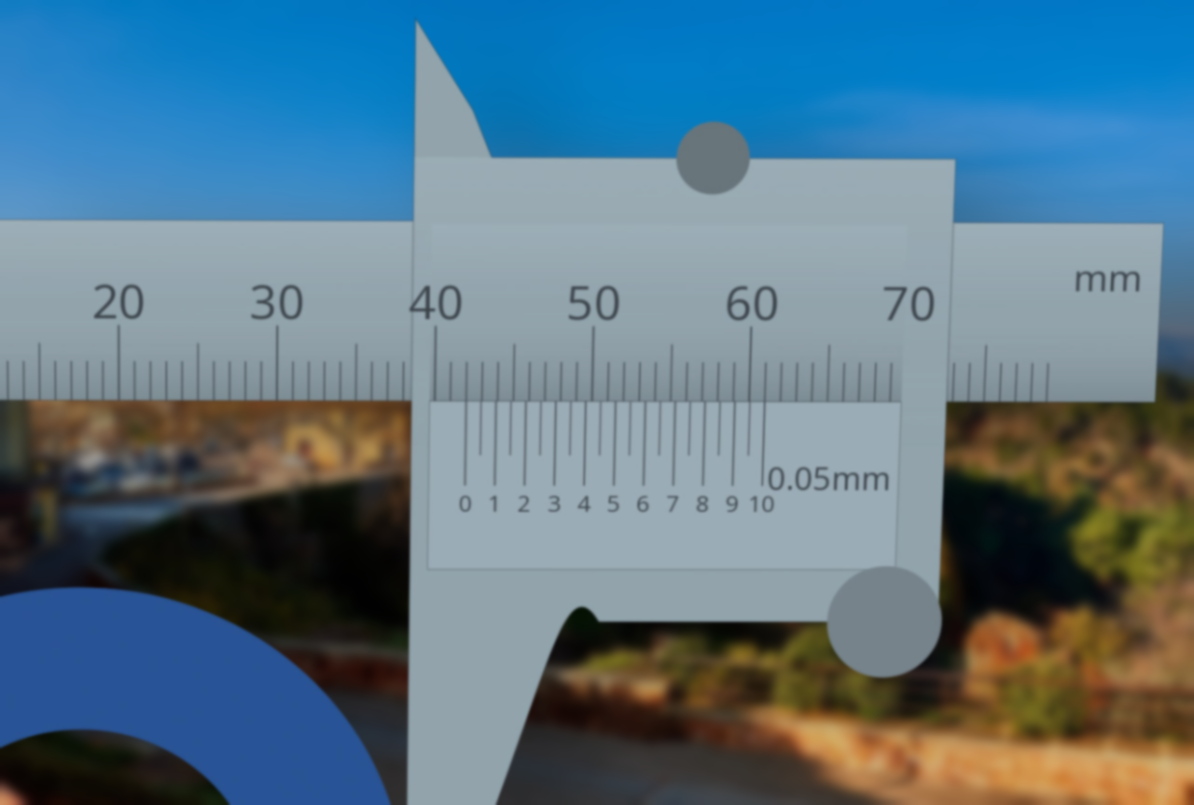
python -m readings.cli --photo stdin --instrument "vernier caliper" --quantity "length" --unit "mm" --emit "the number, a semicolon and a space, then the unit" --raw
42.0; mm
